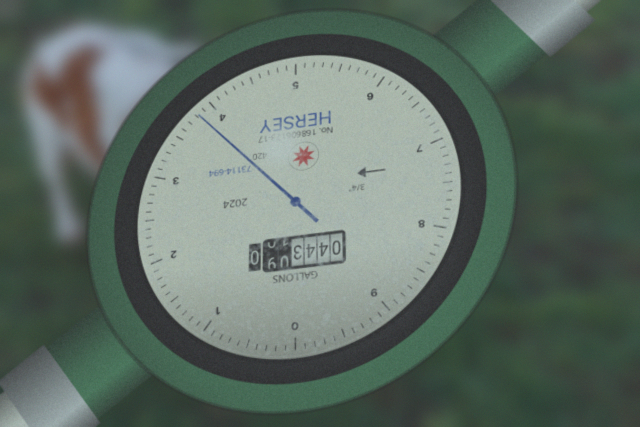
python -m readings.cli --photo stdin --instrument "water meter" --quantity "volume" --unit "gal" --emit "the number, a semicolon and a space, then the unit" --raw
443093.8; gal
